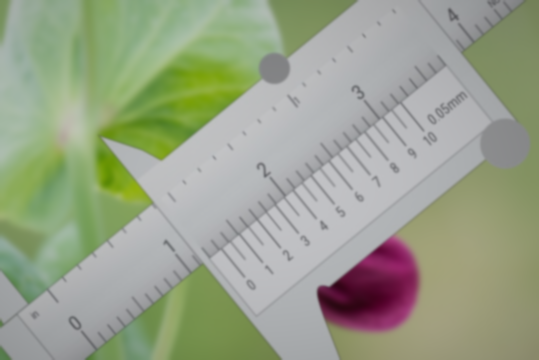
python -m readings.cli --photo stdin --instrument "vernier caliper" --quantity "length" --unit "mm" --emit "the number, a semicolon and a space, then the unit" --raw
13.2; mm
